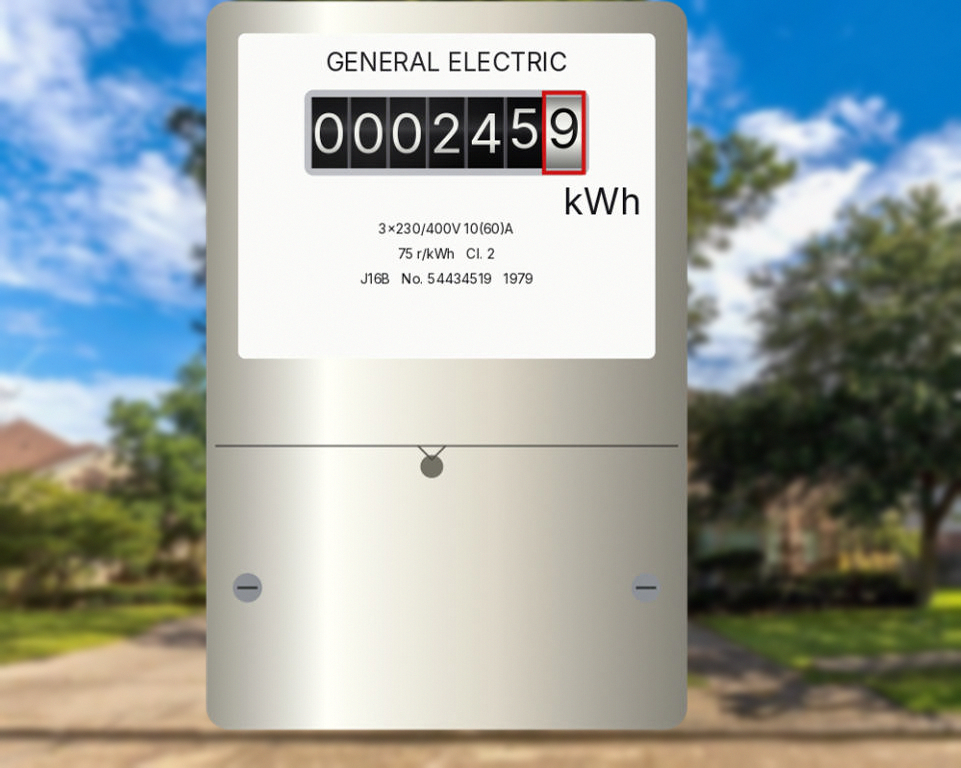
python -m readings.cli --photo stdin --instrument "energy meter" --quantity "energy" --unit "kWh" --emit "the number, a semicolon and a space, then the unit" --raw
245.9; kWh
